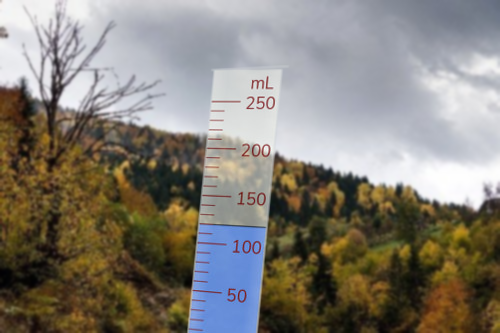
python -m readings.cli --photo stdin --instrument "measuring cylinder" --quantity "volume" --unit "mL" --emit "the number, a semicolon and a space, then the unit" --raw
120; mL
